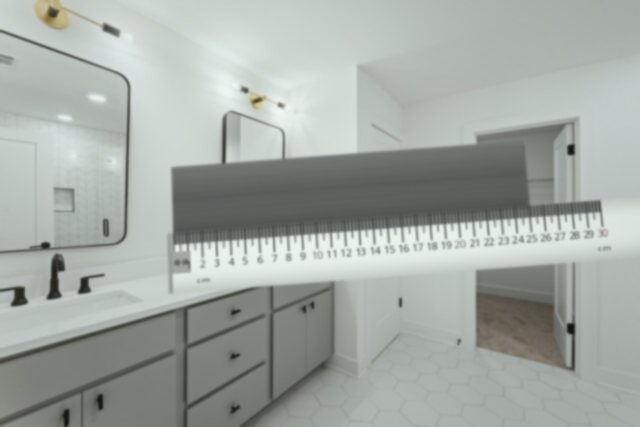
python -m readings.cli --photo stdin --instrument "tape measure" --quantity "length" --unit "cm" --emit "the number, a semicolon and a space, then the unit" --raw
25; cm
